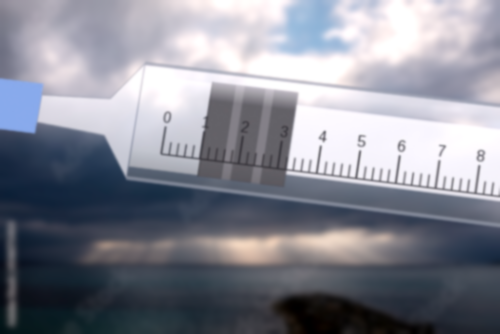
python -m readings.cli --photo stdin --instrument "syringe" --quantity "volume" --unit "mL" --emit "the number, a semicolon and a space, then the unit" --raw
1; mL
